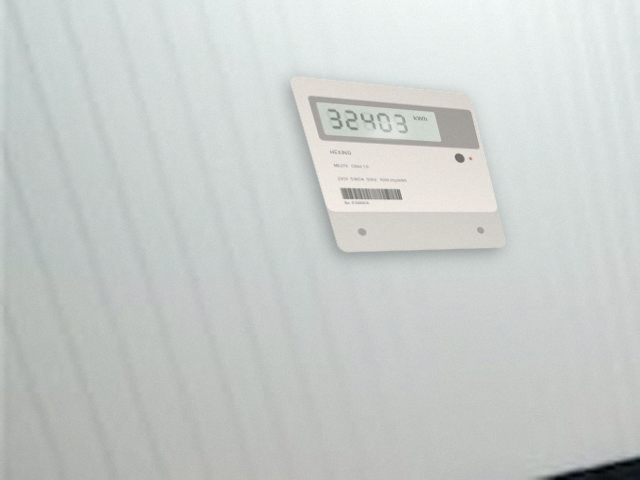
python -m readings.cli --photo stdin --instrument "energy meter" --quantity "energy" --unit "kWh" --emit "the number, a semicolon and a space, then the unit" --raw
32403; kWh
